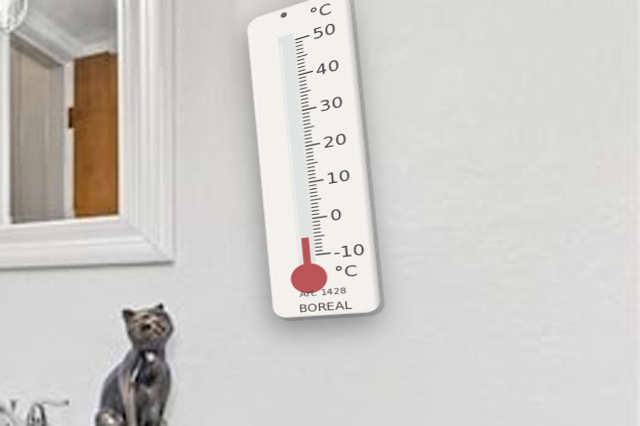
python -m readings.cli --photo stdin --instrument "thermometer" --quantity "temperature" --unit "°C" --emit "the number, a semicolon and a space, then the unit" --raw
-5; °C
